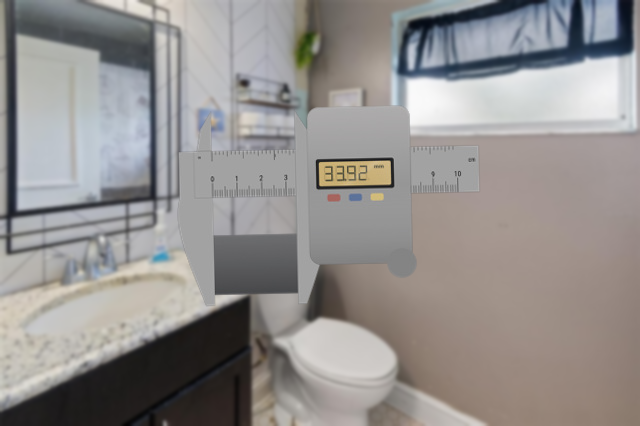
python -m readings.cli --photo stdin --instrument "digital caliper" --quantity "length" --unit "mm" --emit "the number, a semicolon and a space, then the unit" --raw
33.92; mm
